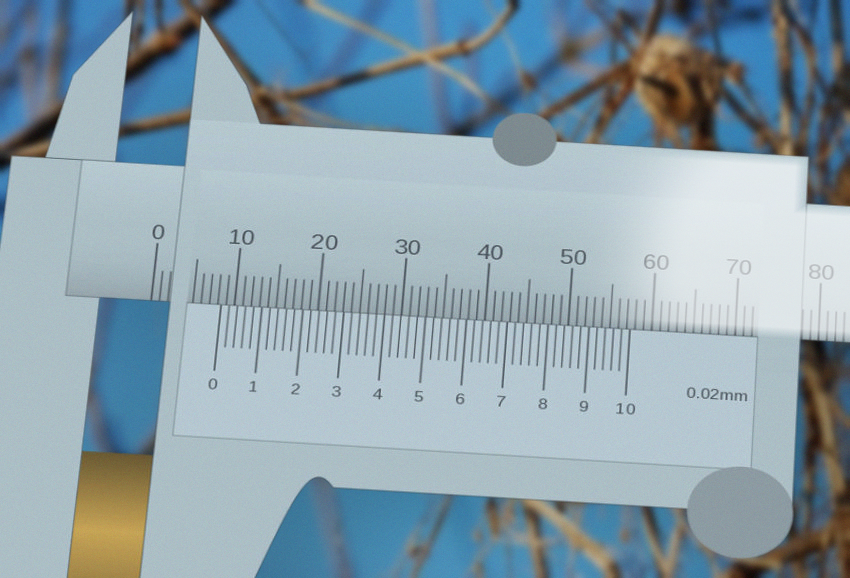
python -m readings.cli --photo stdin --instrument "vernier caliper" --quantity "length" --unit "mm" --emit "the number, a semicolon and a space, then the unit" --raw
8.4; mm
